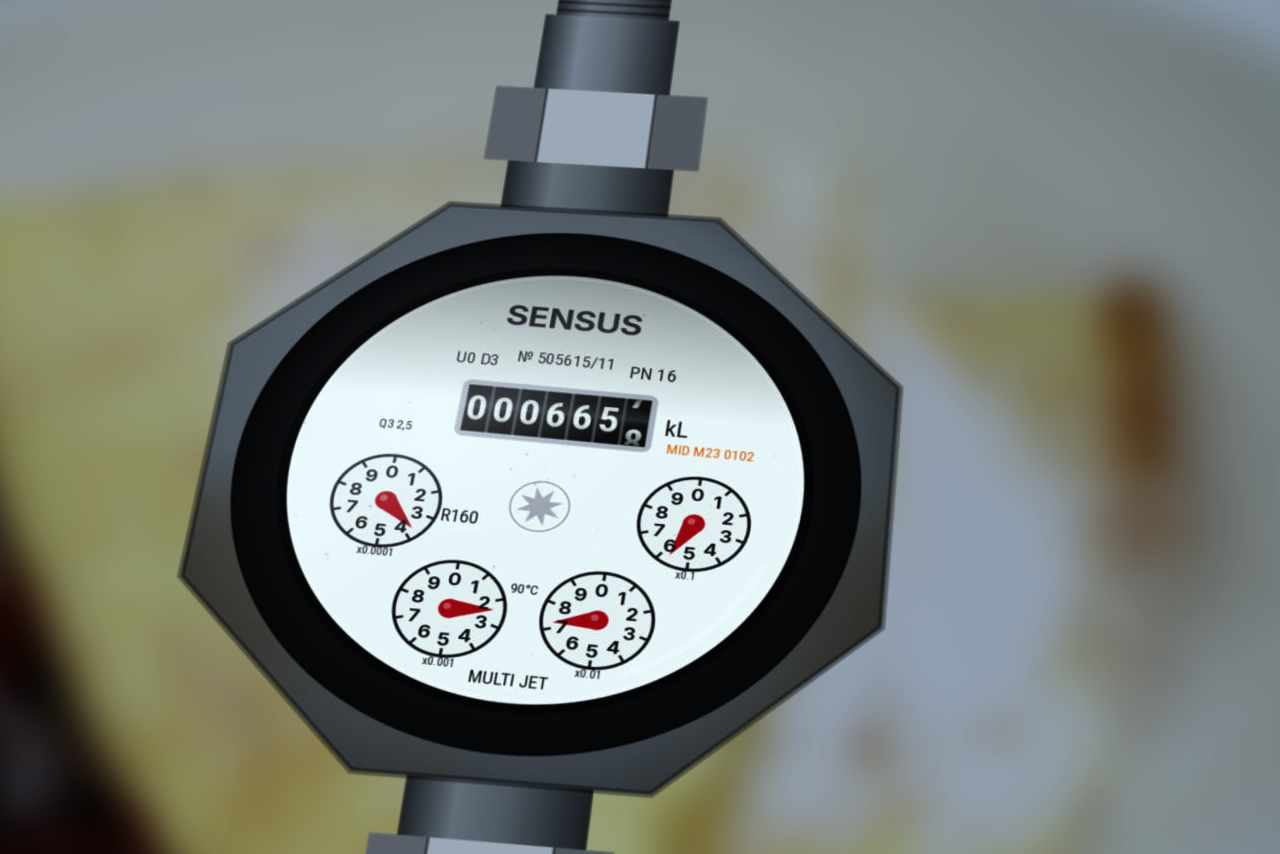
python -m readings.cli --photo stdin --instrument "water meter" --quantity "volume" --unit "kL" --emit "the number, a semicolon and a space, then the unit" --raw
6657.5723; kL
